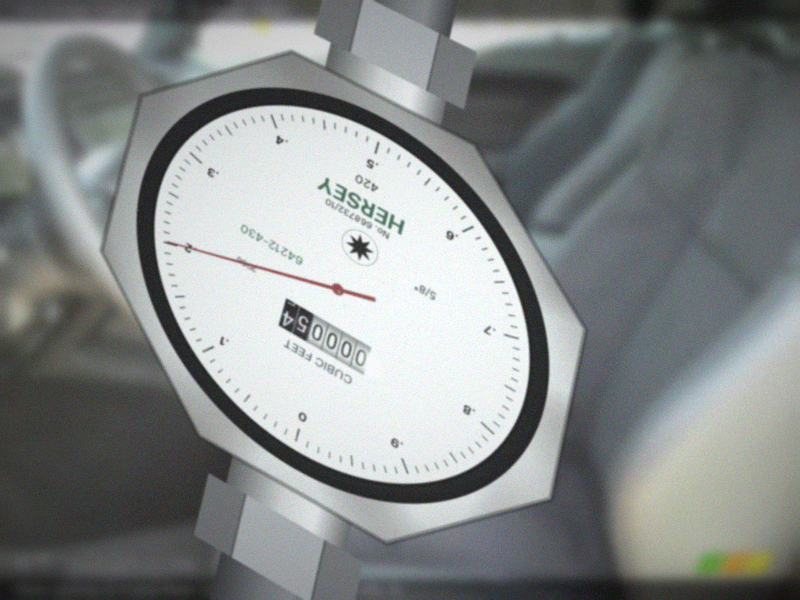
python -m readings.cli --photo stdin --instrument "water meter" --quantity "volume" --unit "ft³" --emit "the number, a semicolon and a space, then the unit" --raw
54.20; ft³
